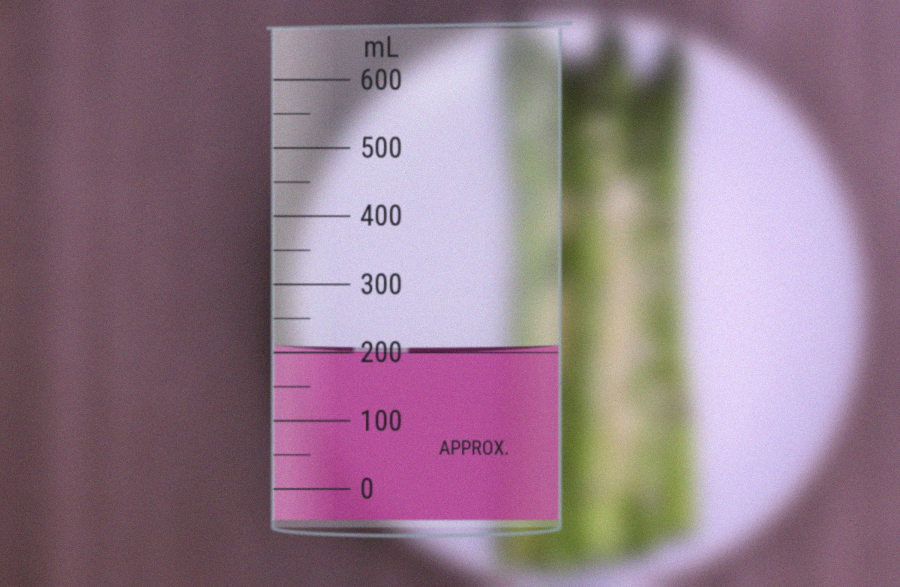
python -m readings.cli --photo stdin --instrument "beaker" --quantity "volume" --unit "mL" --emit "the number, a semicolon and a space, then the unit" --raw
200; mL
